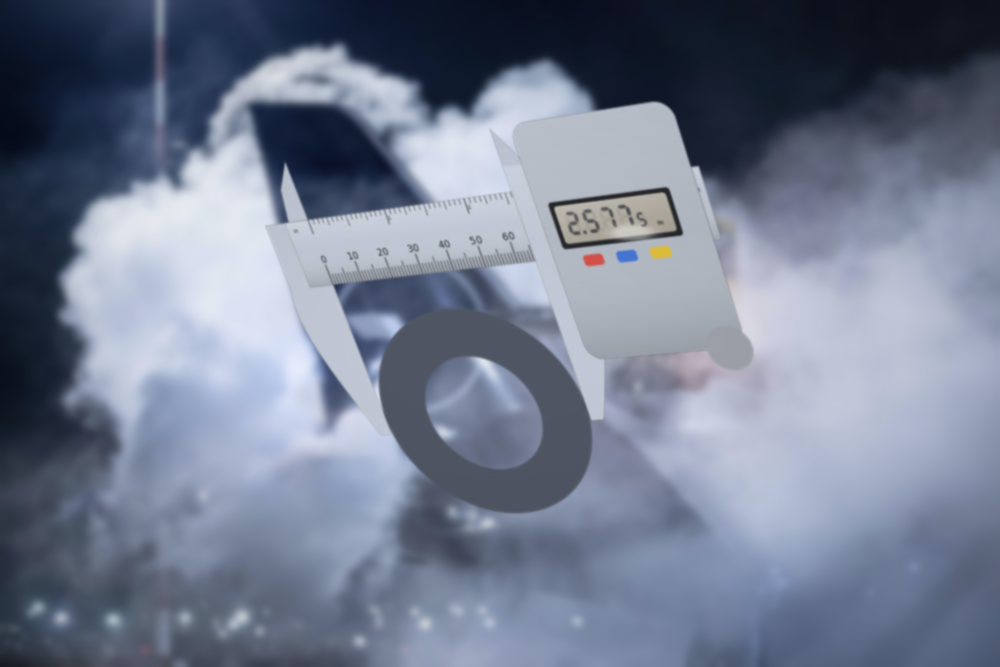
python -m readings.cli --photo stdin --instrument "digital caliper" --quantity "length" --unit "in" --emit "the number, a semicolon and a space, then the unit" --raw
2.5775; in
